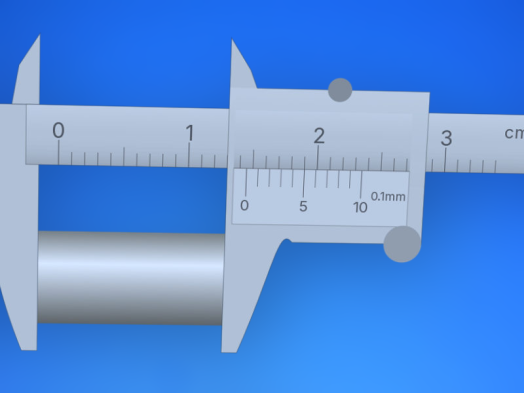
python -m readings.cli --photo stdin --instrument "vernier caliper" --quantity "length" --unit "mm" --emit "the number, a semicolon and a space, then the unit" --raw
14.5; mm
